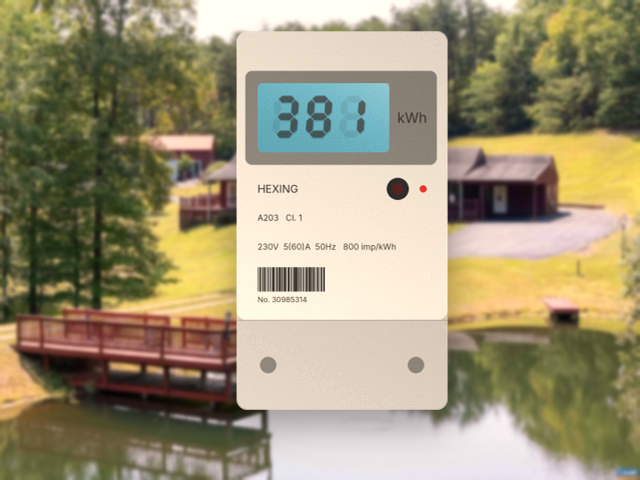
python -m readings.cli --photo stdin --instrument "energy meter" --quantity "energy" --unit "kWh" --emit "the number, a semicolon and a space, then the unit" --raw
381; kWh
